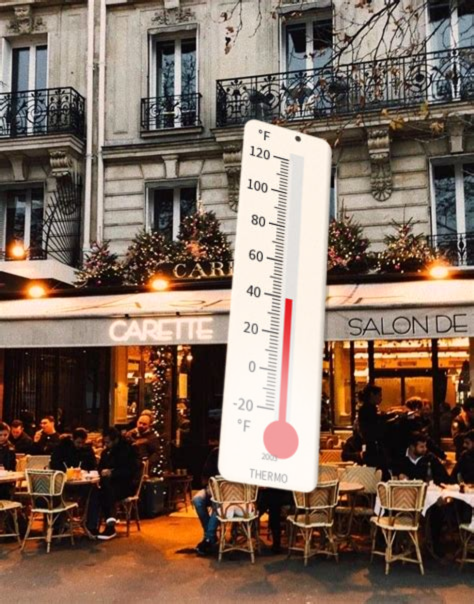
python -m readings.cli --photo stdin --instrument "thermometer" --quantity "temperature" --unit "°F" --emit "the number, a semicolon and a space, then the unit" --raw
40; °F
